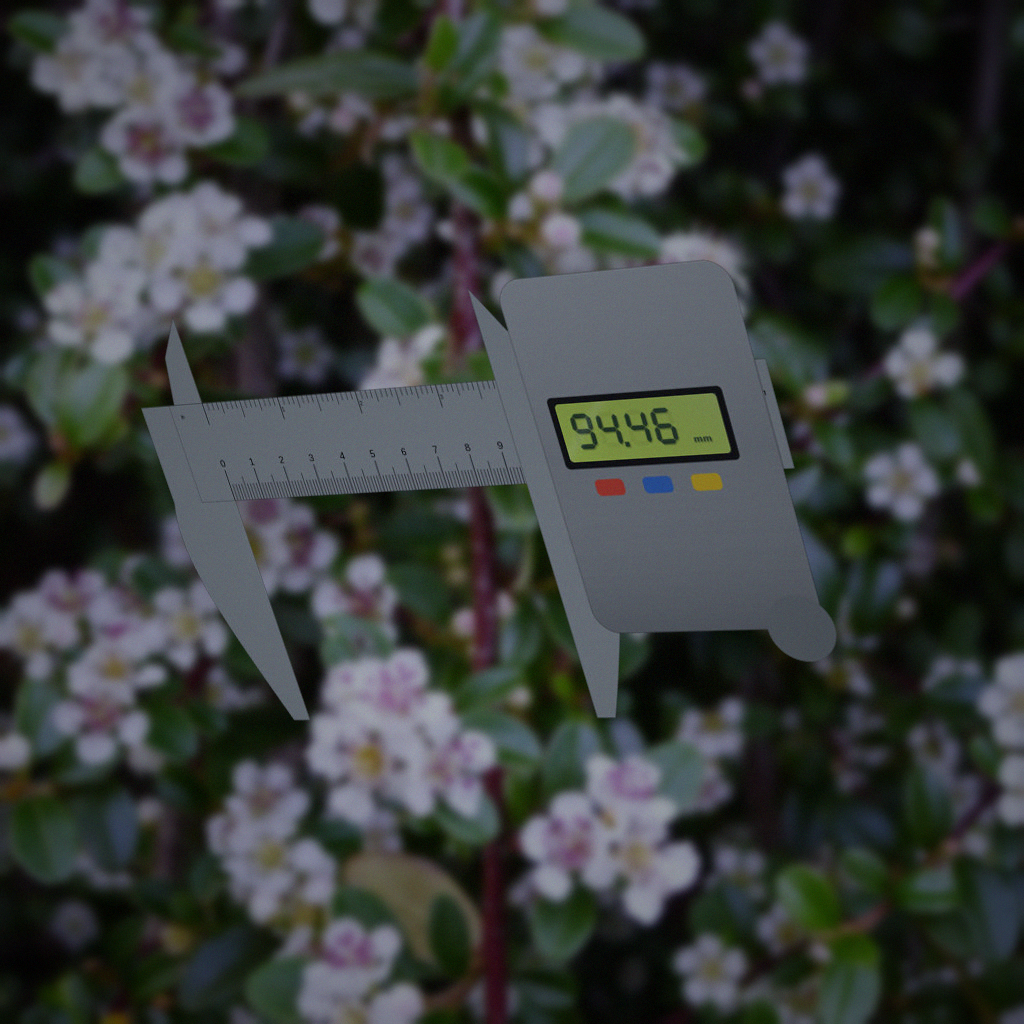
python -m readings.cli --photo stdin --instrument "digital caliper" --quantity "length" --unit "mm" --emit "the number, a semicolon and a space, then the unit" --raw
94.46; mm
